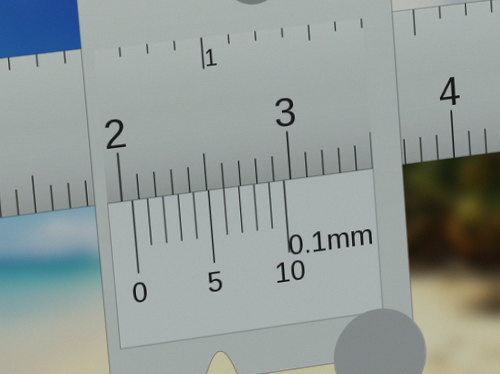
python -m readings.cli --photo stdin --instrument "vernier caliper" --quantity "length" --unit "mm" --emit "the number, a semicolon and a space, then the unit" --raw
20.6; mm
